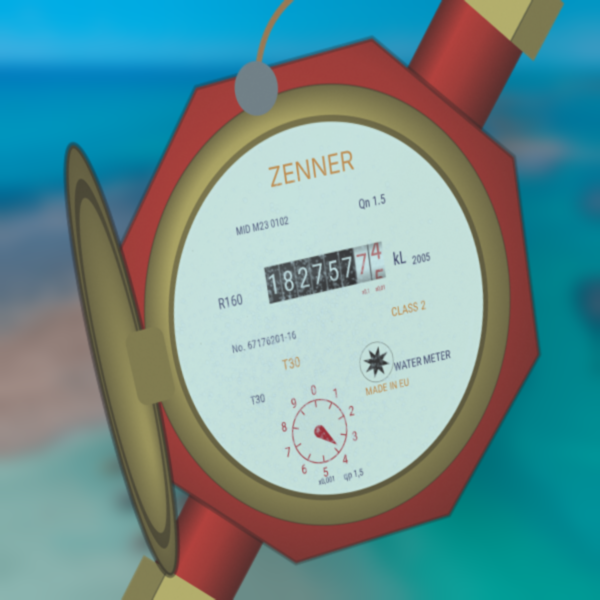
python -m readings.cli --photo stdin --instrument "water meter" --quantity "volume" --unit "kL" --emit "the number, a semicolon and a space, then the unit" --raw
182757.743; kL
